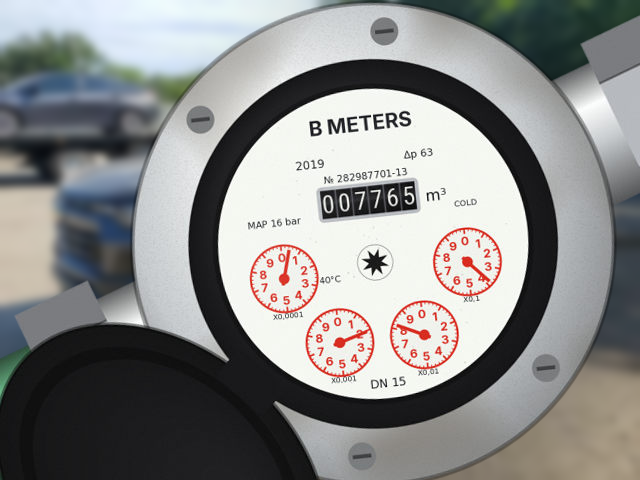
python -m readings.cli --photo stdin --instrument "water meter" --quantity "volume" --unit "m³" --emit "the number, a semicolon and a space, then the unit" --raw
7765.3820; m³
